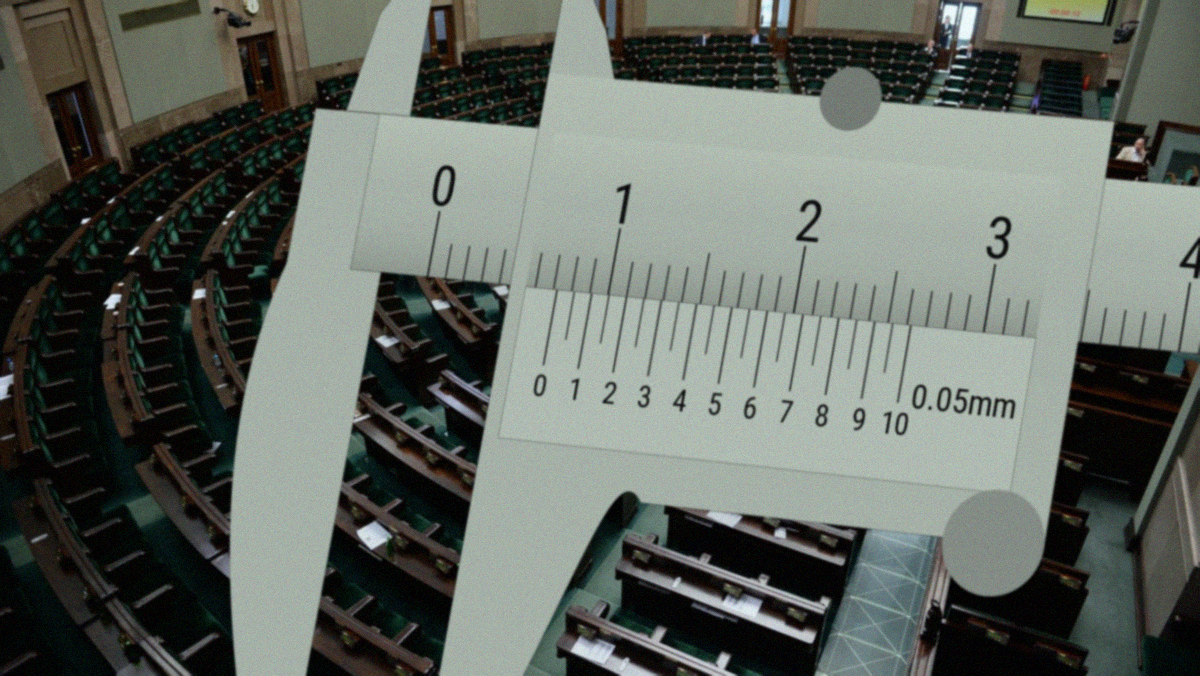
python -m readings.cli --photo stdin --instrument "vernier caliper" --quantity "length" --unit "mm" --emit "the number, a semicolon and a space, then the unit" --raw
7.2; mm
